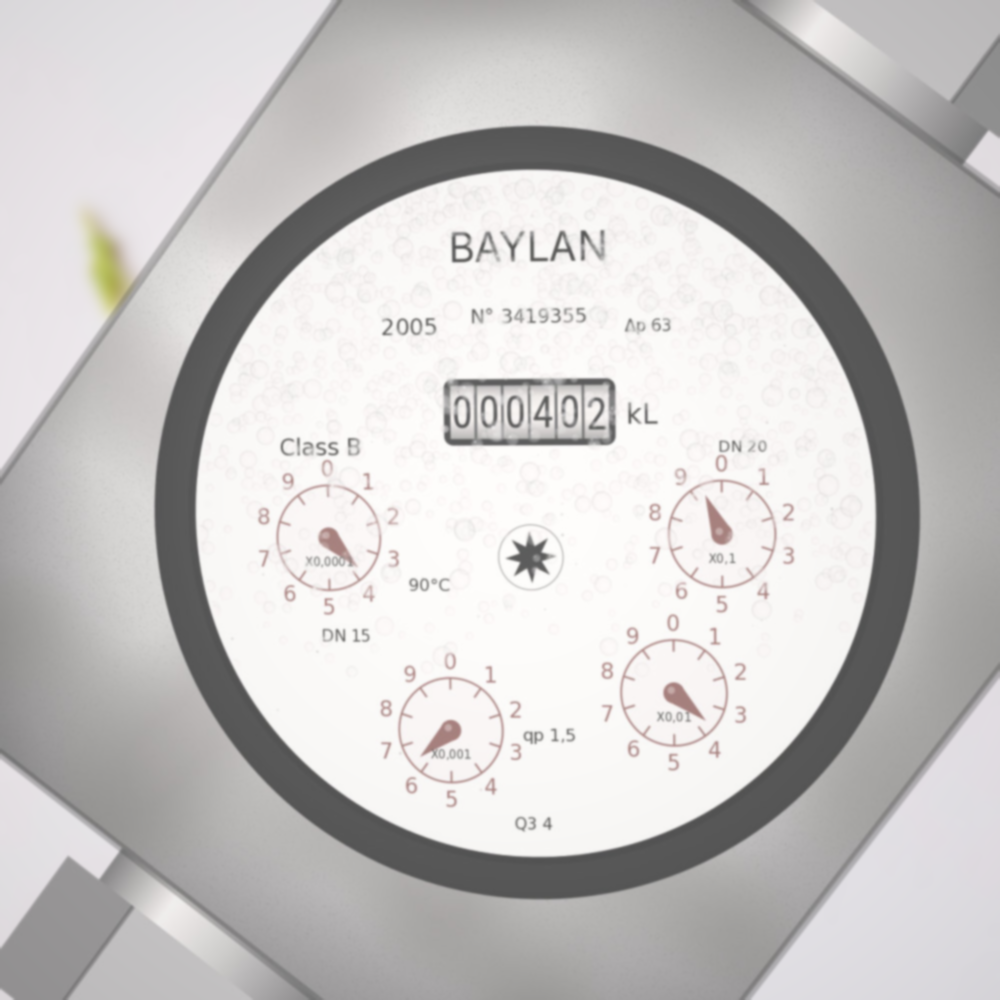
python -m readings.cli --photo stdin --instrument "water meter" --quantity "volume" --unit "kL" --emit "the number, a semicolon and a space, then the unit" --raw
401.9363; kL
